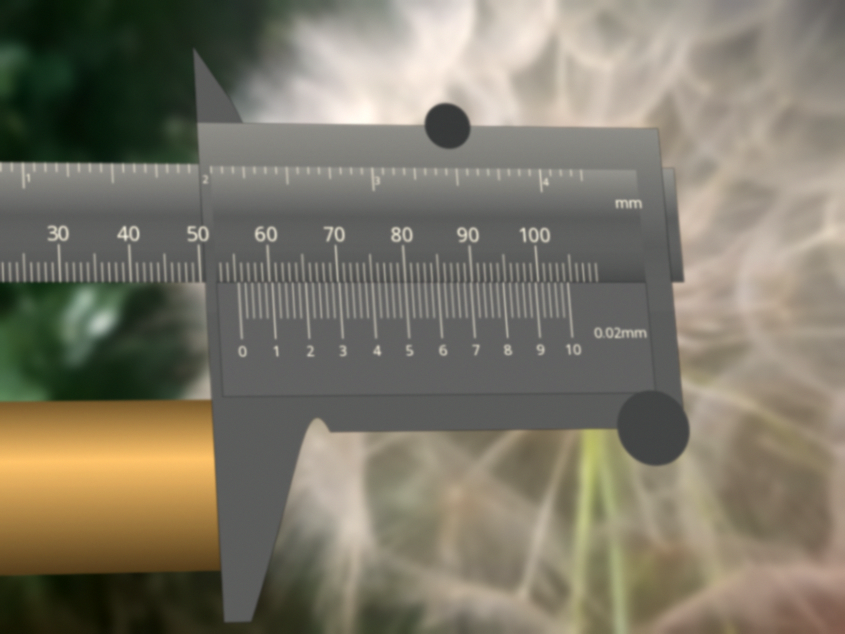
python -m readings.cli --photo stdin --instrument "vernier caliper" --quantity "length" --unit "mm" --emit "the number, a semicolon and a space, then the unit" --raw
55.5; mm
